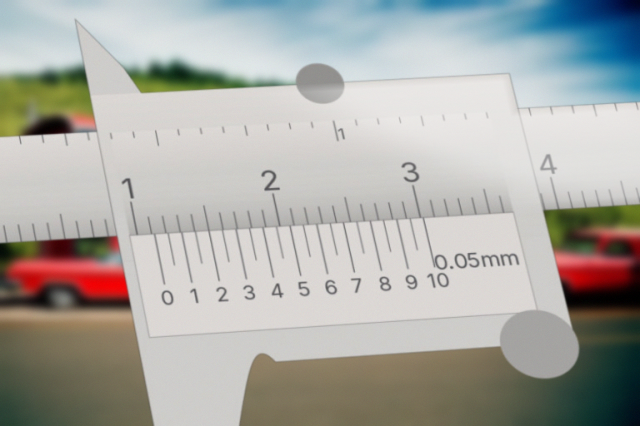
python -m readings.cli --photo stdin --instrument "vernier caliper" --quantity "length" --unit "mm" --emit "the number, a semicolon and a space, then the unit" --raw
11.2; mm
